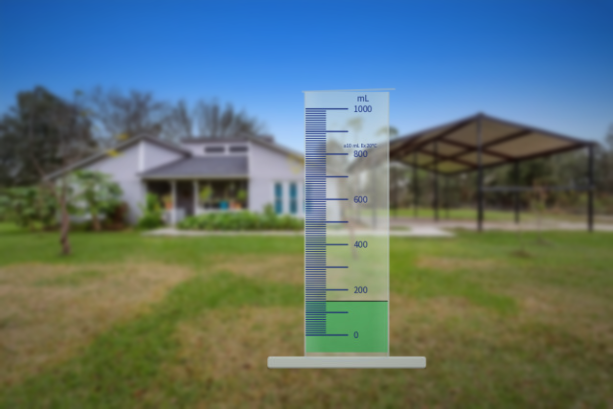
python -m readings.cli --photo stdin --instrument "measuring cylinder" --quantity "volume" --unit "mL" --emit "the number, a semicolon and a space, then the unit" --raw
150; mL
